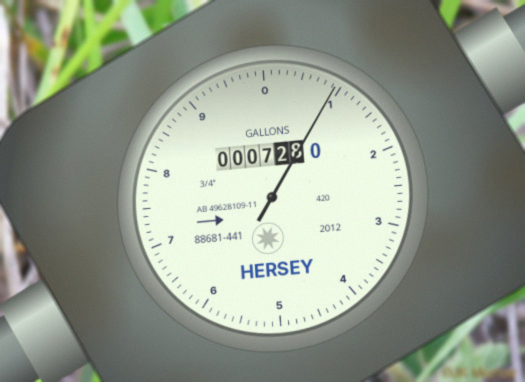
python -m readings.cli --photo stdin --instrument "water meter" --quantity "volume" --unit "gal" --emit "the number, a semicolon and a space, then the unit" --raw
7280.9; gal
